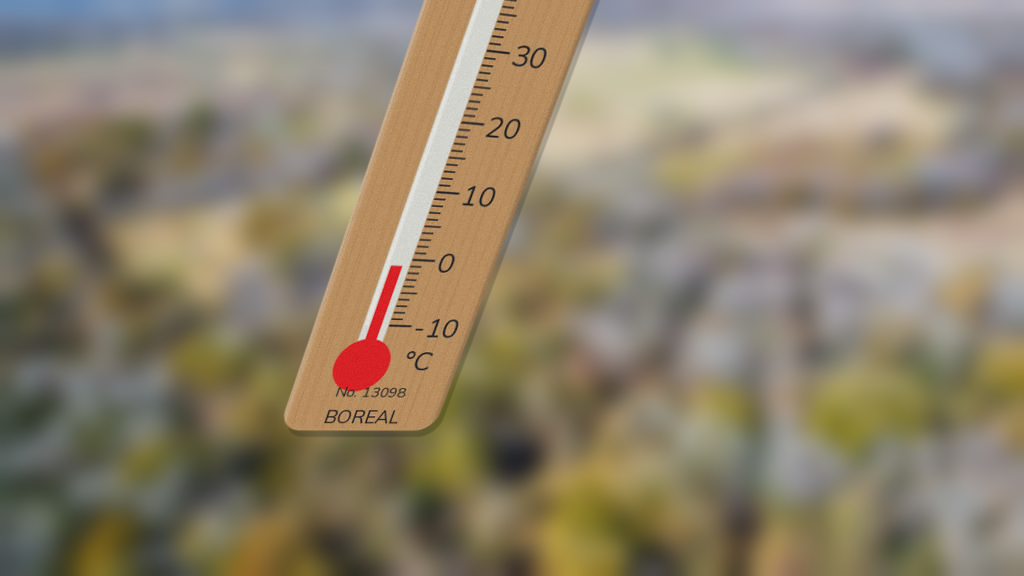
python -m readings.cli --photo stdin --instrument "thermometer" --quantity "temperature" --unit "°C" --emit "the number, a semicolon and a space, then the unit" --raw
-1; °C
